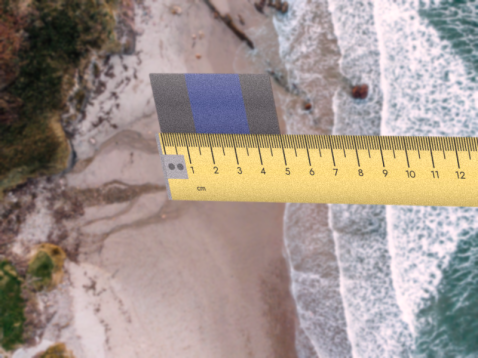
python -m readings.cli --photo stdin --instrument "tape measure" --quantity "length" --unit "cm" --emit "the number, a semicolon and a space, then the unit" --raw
5; cm
